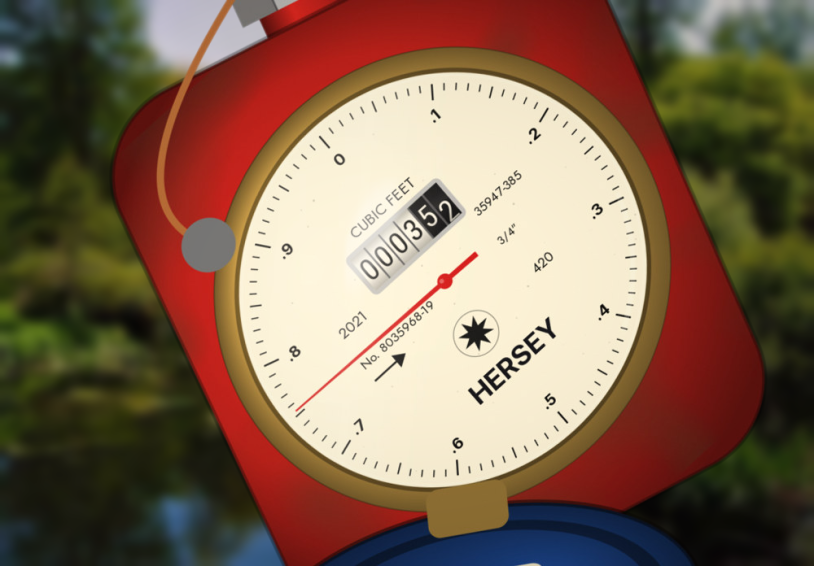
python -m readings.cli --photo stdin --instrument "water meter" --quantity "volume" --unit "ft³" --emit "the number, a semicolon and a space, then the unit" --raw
351.75; ft³
